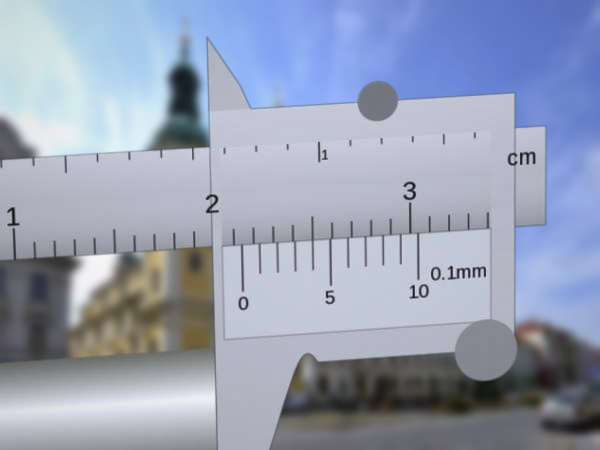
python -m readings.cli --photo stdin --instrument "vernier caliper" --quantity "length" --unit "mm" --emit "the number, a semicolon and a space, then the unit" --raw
21.4; mm
